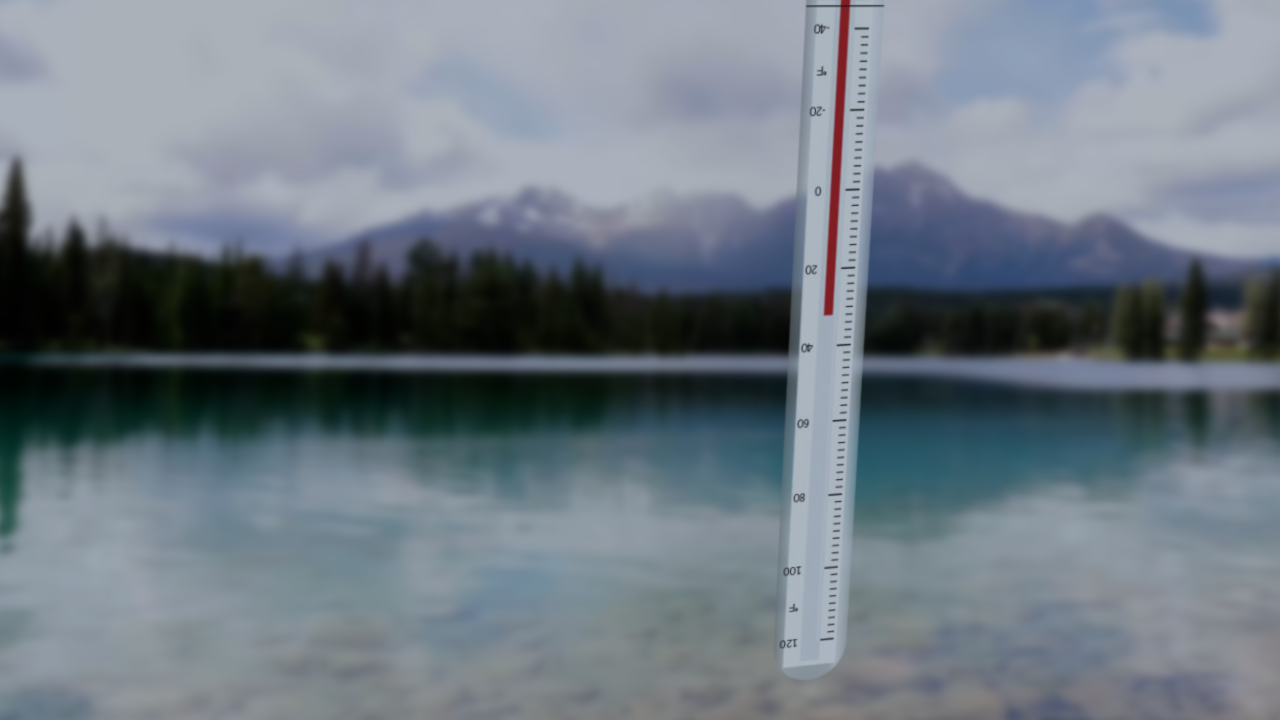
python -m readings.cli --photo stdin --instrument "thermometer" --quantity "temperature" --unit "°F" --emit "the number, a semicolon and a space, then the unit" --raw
32; °F
